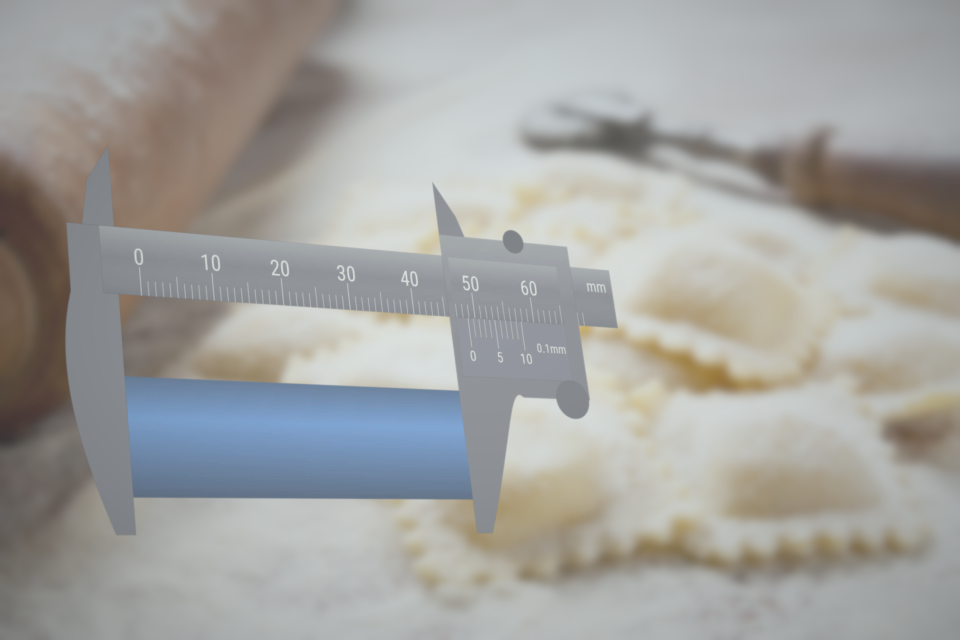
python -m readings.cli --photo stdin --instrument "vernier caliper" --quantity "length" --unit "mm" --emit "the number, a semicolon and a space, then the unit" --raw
48.8; mm
